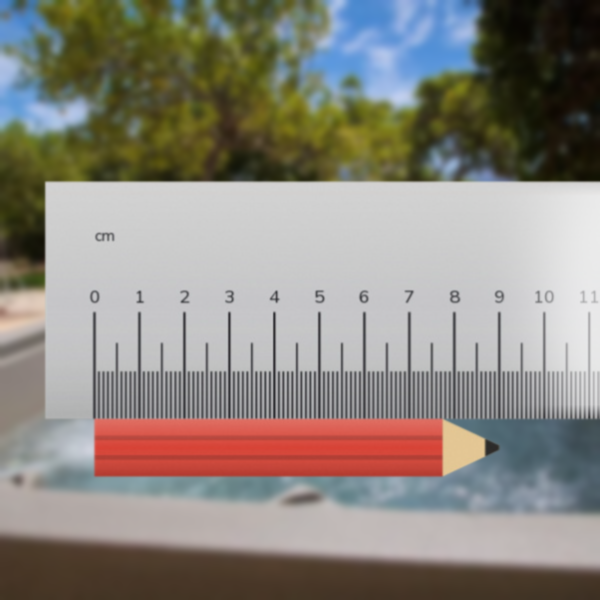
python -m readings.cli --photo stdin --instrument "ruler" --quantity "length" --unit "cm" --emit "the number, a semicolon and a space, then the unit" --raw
9; cm
